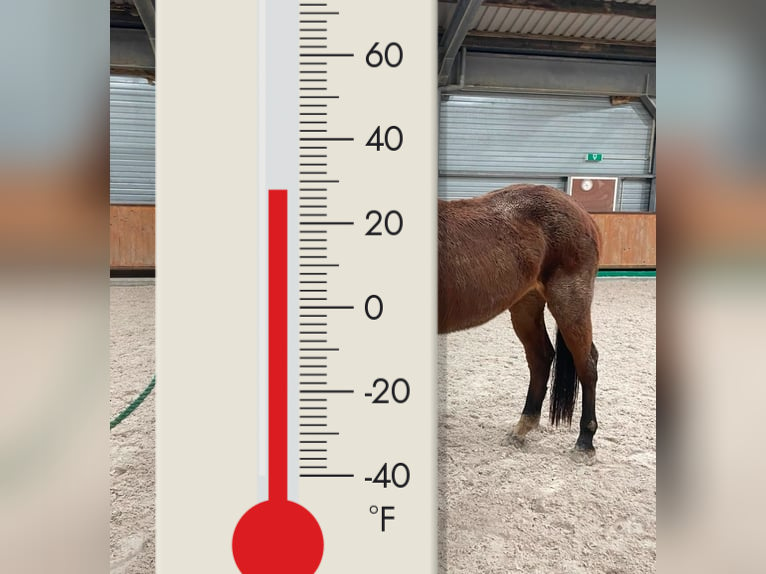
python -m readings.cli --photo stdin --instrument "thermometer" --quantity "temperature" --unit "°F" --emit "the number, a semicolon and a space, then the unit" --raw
28; °F
